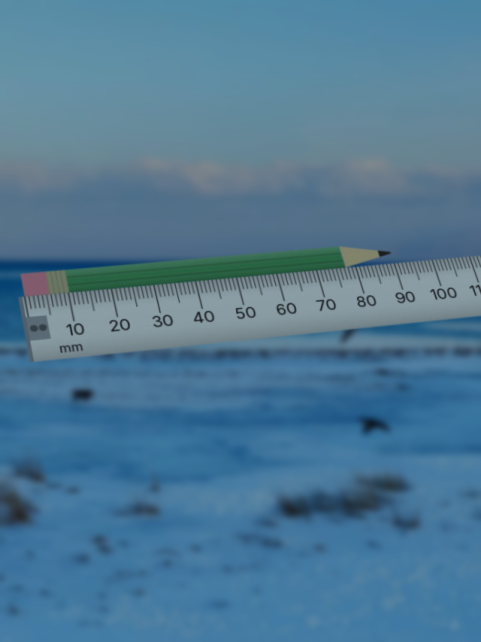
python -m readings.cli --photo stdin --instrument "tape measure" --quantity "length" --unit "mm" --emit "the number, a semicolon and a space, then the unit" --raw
90; mm
